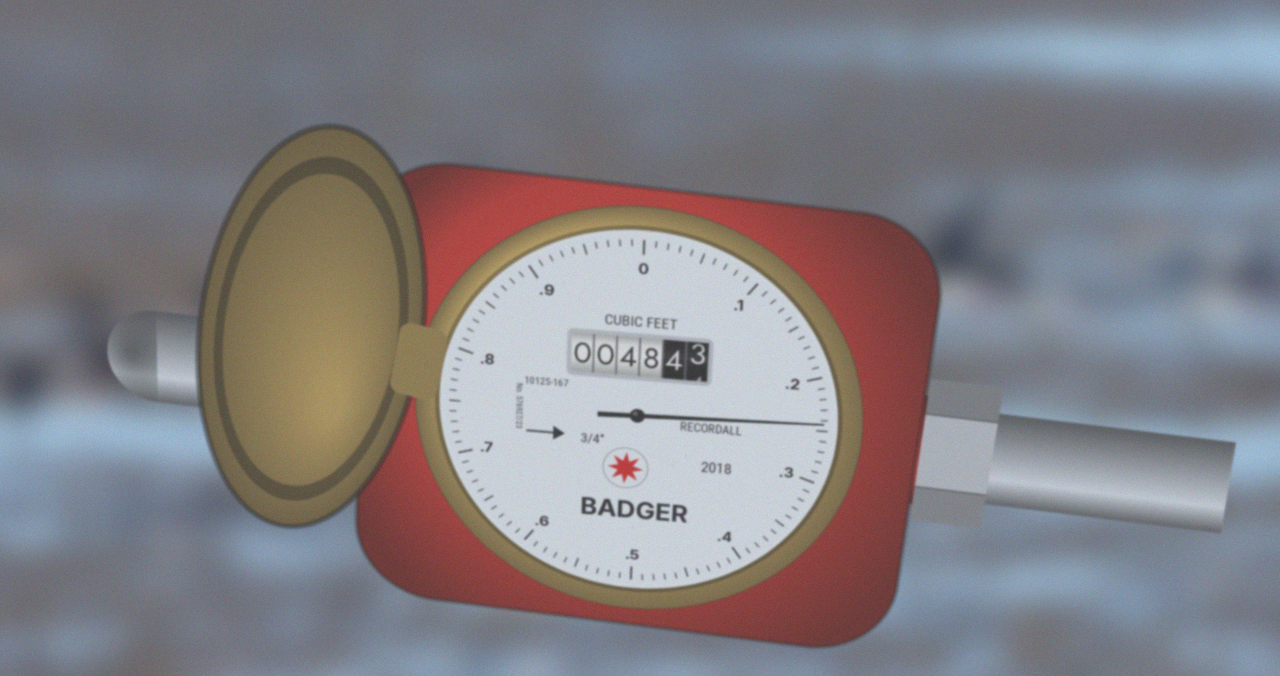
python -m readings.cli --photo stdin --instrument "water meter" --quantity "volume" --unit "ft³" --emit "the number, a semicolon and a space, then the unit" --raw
4843.24; ft³
